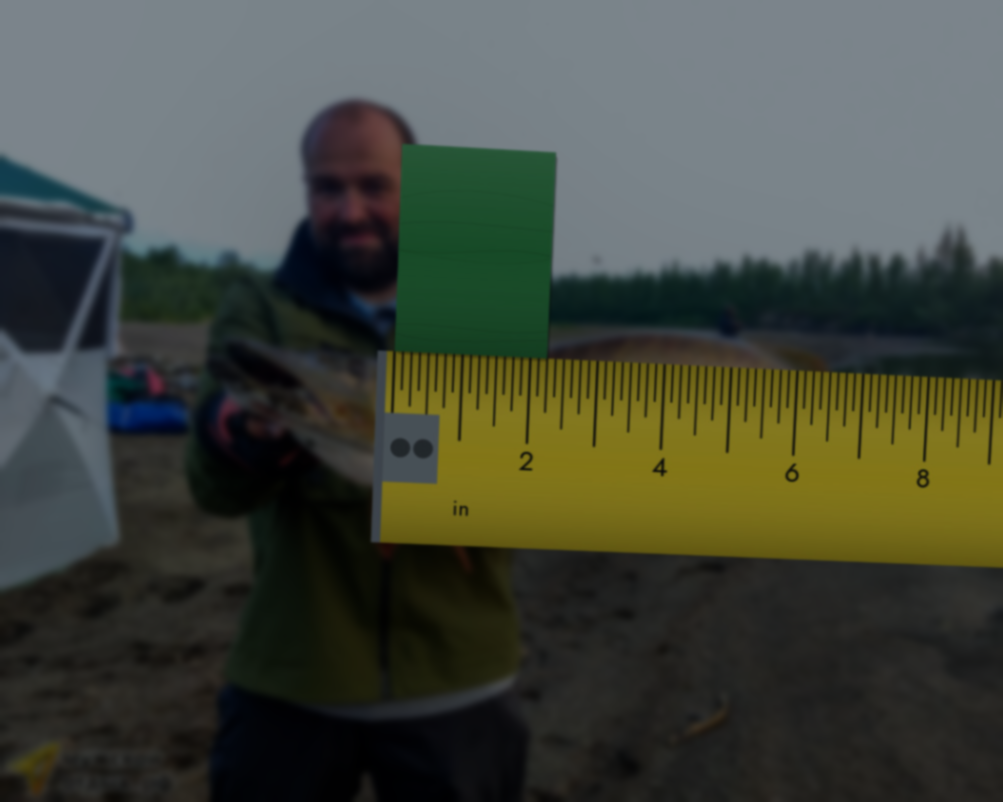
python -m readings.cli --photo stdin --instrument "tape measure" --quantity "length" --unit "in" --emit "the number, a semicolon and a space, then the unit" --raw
2.25; in
